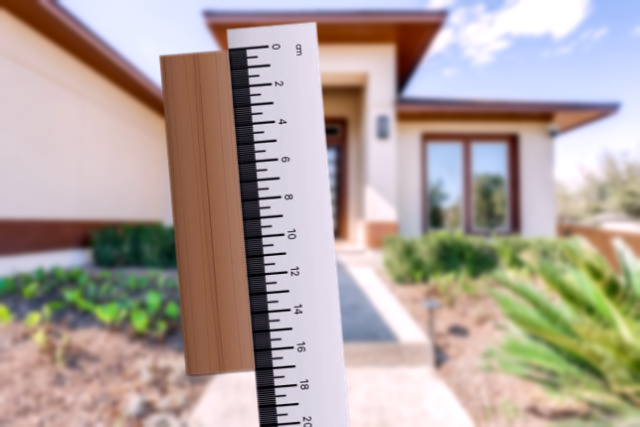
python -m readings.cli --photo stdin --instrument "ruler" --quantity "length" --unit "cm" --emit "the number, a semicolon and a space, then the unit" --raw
17; cm
